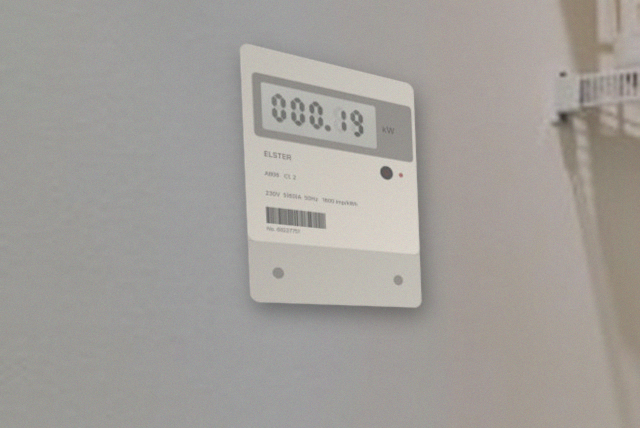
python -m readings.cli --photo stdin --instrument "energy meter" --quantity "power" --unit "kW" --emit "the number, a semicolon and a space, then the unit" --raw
0.19; kW
